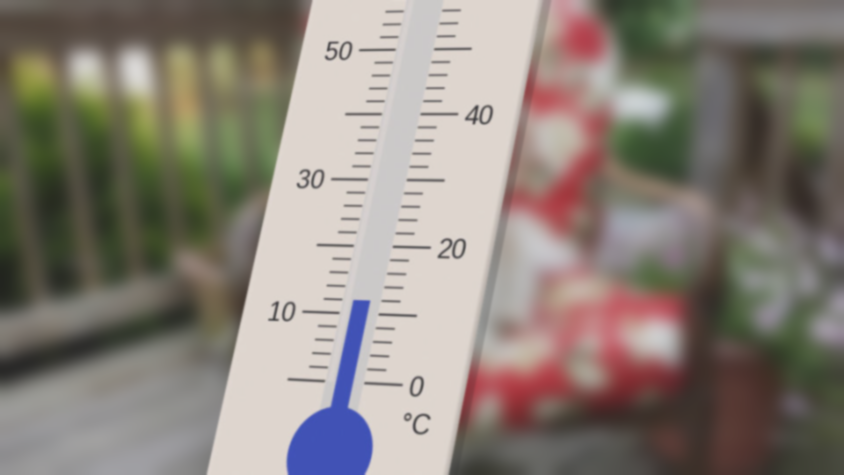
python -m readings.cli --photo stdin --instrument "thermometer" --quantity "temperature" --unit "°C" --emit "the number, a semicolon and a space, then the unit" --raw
12; °C
